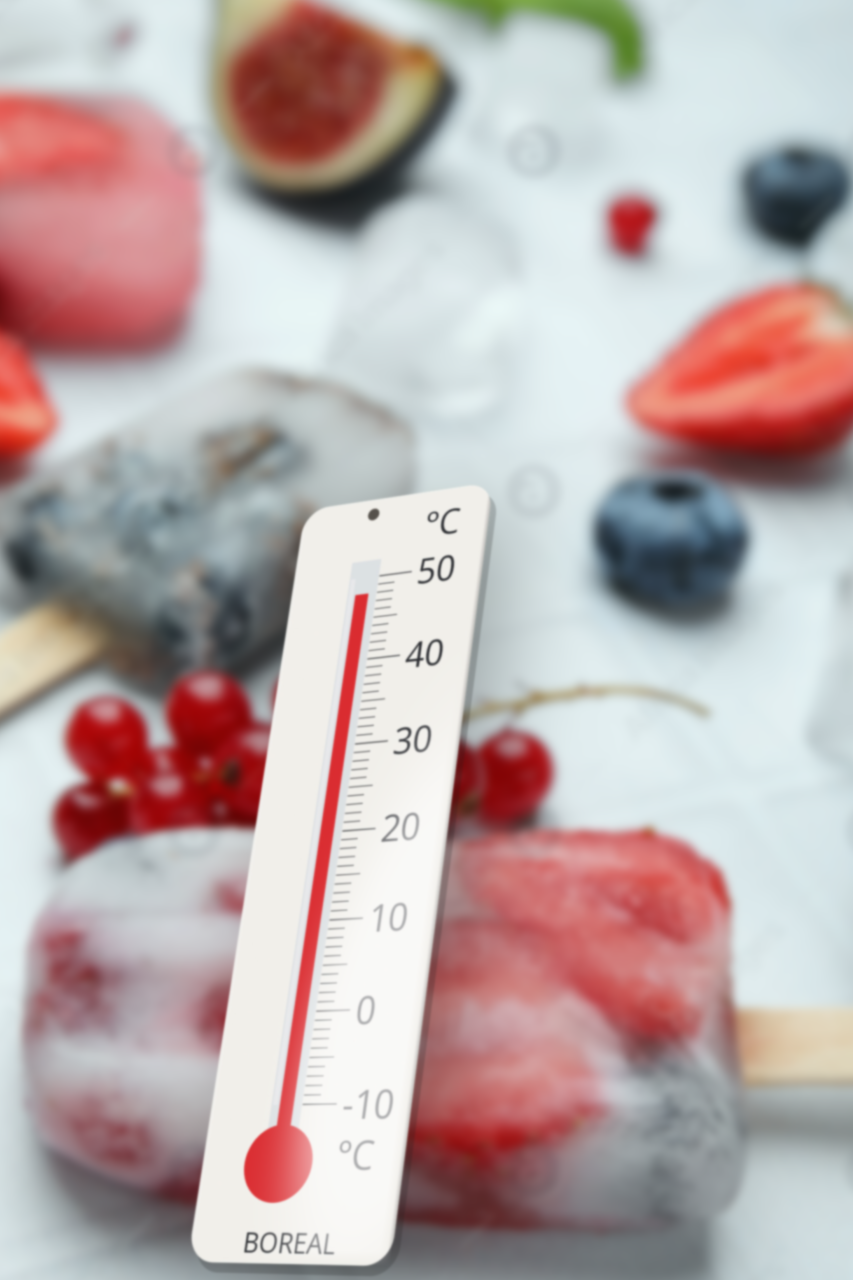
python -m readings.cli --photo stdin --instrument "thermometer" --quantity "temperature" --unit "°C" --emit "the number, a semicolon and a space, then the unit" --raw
48; °C
